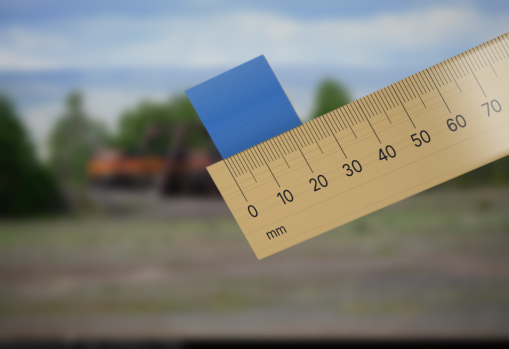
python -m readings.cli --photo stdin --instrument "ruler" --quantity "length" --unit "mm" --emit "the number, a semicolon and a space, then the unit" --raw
24; mm
